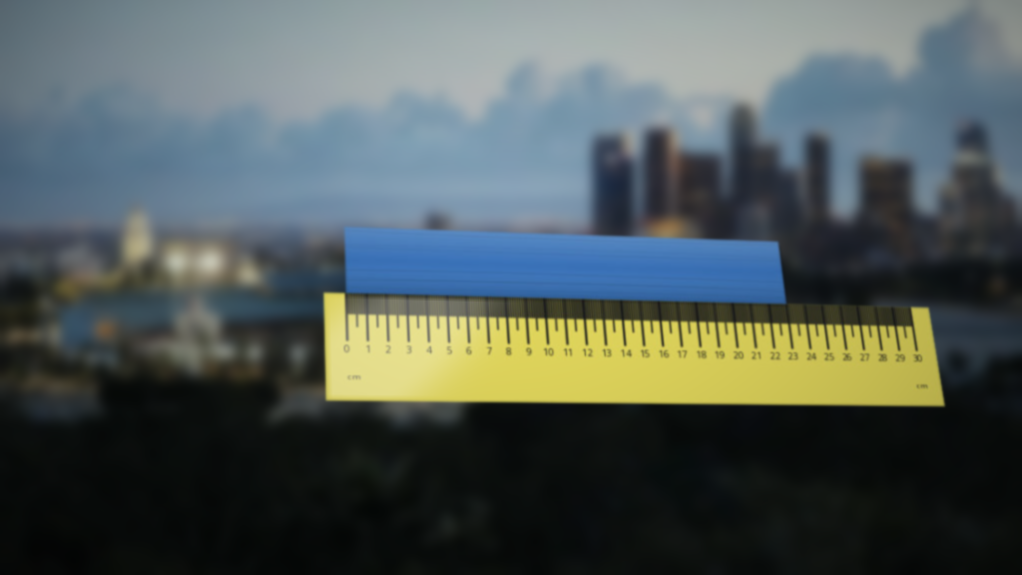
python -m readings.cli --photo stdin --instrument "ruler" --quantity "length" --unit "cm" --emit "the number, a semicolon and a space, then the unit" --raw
23; cm
